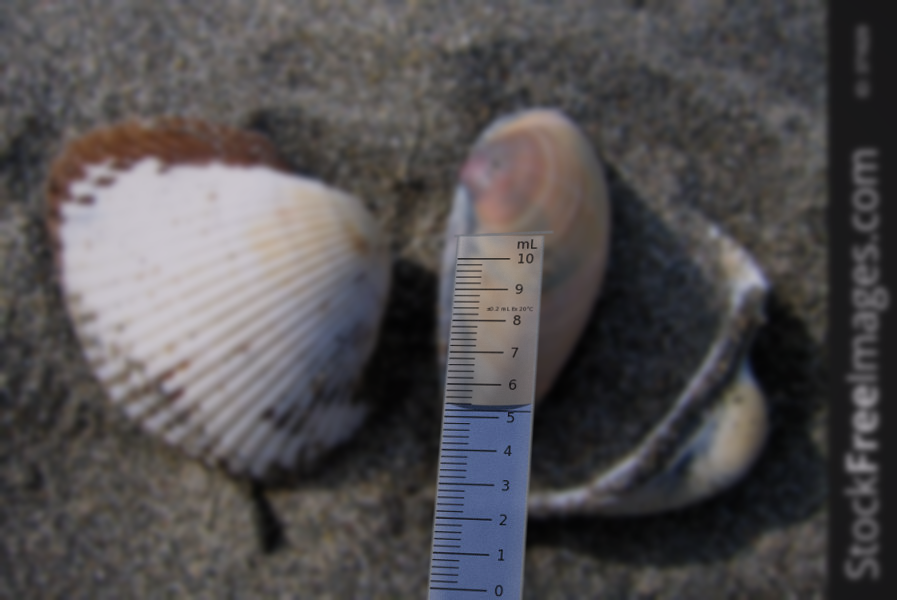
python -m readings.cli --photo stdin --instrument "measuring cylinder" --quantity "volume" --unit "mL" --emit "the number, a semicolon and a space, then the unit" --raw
5.2; mL
